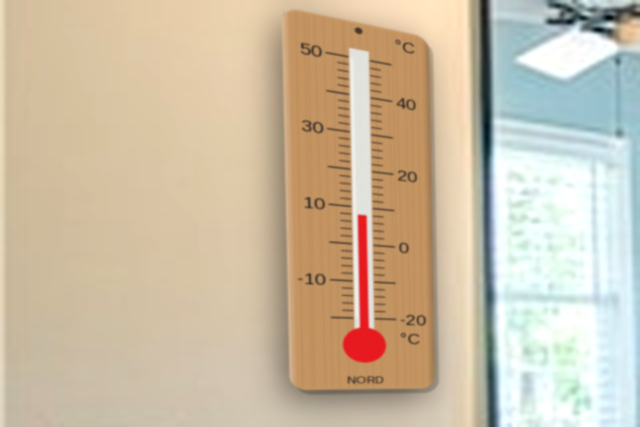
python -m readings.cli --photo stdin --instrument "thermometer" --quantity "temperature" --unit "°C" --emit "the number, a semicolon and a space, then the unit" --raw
8; °C
